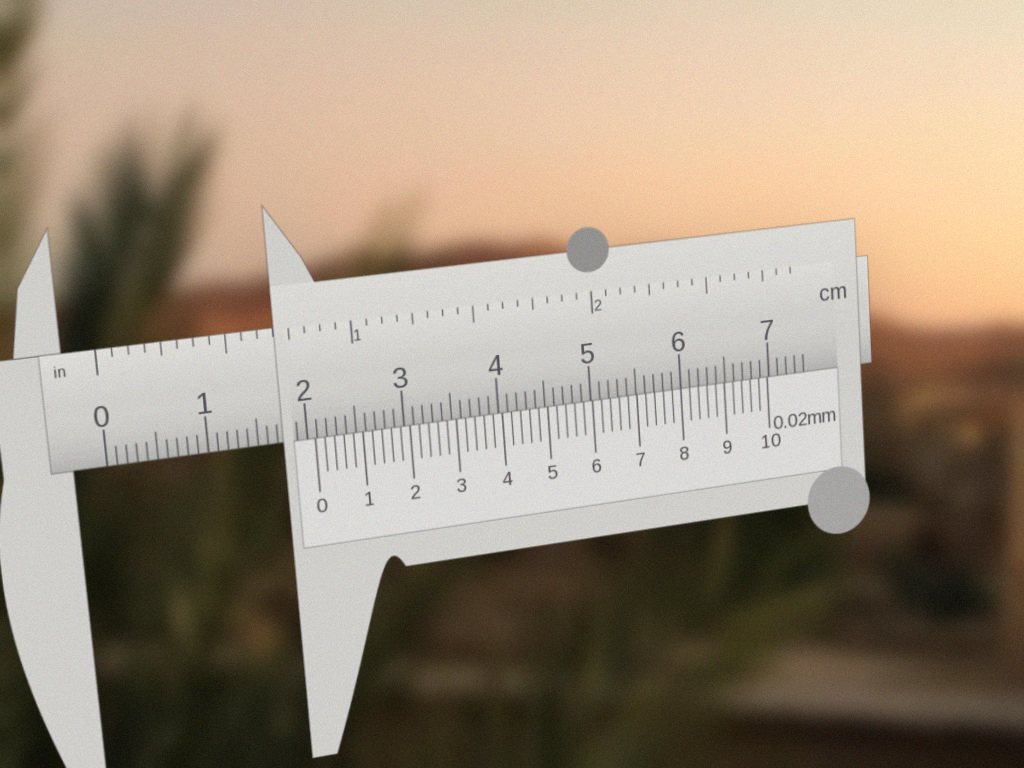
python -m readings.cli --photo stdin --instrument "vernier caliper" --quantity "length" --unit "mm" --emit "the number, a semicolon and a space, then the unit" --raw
20.8; mm
